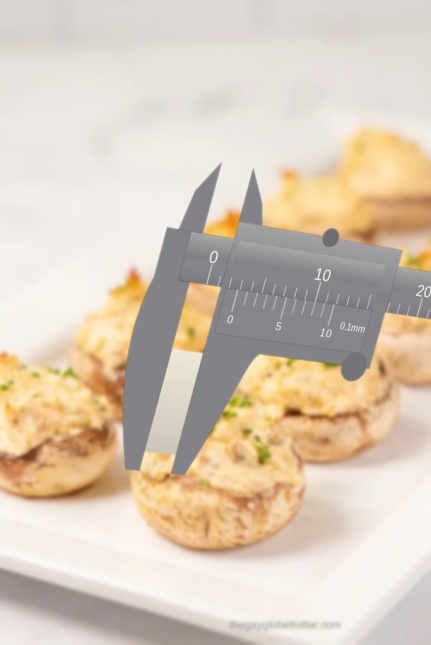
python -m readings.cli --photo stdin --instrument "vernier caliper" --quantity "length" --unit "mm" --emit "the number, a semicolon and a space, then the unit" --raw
2.8; mm
